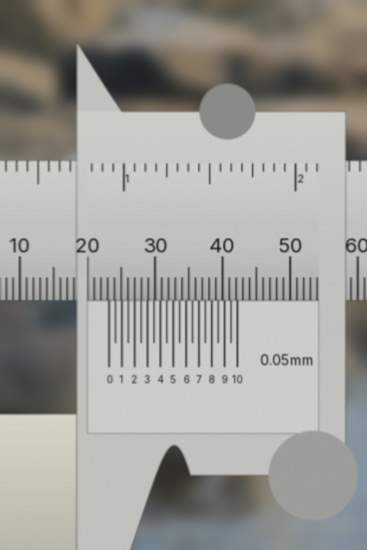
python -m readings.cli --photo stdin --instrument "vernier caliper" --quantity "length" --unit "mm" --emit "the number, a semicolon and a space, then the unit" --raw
23.2; mm
